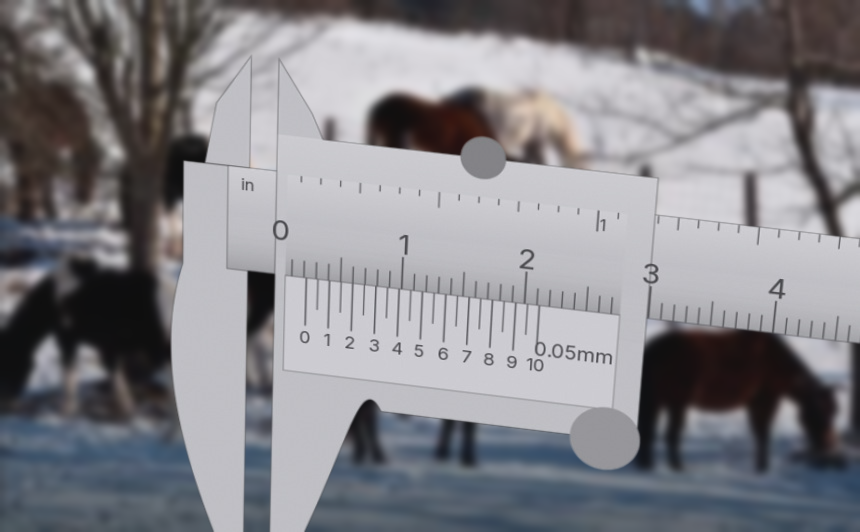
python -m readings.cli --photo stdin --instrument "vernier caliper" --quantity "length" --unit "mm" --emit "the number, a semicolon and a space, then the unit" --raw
2.2; mm
